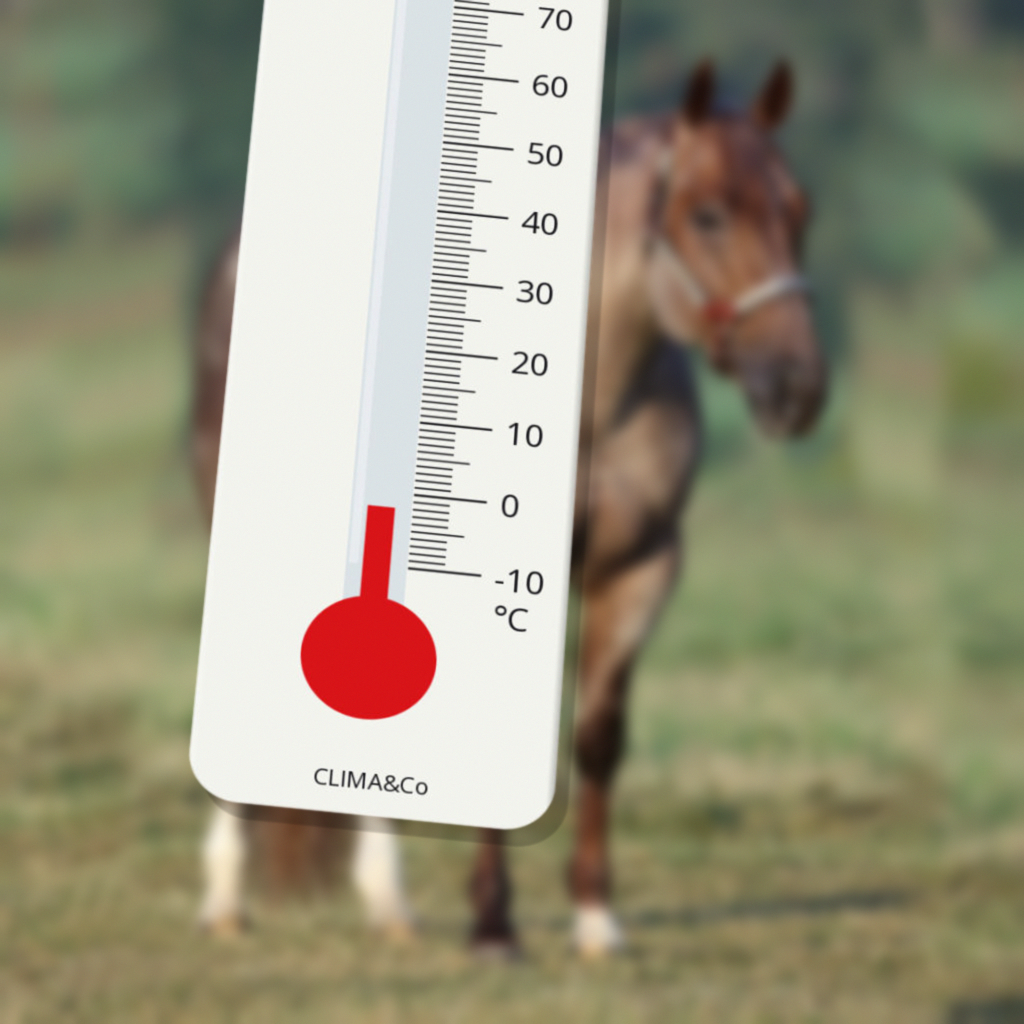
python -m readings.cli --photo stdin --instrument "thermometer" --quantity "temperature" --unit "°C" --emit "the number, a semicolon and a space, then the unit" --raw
-2; °C
